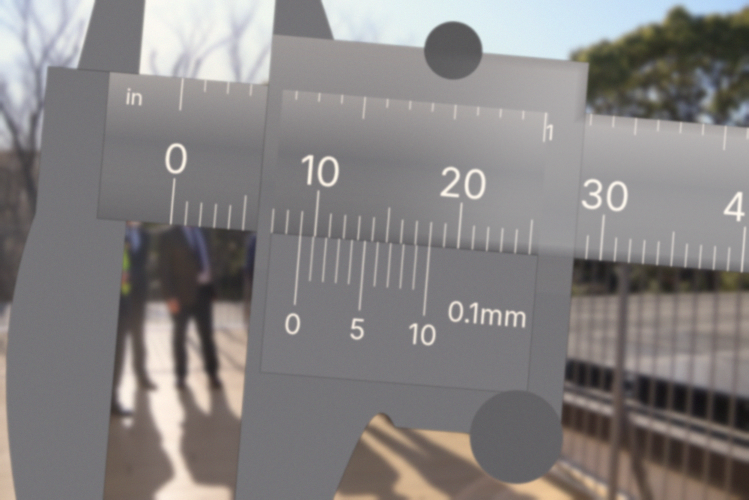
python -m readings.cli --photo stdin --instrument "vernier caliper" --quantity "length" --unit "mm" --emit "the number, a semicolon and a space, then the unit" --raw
9.0; mm
